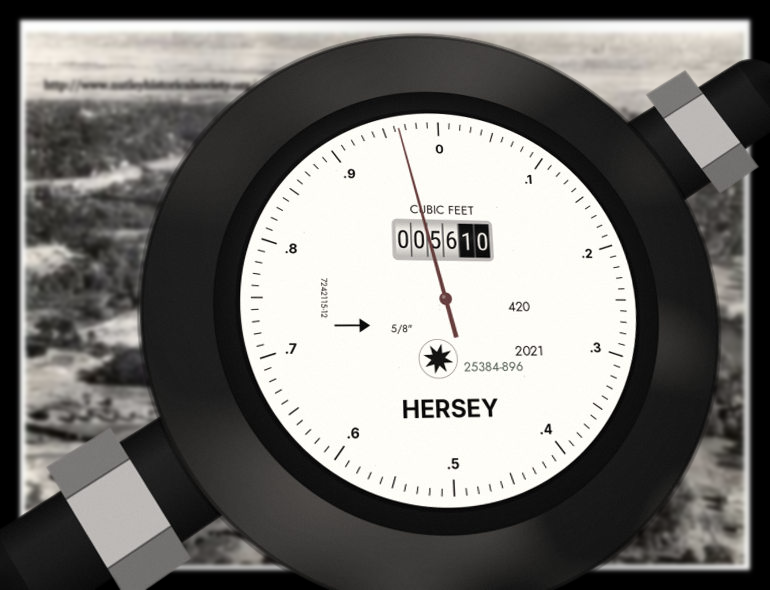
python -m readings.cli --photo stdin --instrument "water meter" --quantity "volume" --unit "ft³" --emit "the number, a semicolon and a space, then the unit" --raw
5609.96; ft³
